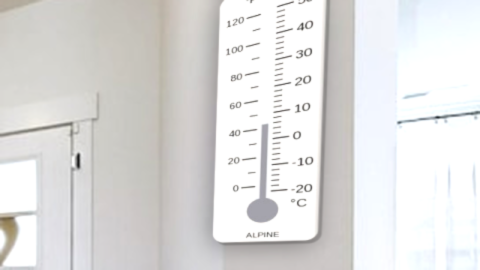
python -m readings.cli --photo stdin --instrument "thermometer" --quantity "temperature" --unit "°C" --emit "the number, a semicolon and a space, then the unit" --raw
6; °C
